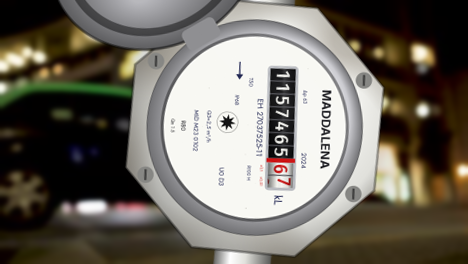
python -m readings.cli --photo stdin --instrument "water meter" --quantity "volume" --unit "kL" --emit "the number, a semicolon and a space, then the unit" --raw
1157465.67; kL
